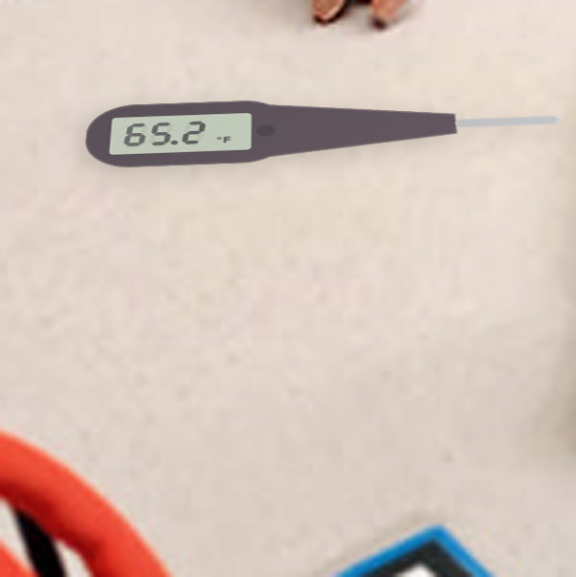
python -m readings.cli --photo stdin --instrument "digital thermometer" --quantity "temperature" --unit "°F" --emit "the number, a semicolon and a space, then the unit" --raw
65.2; °F
